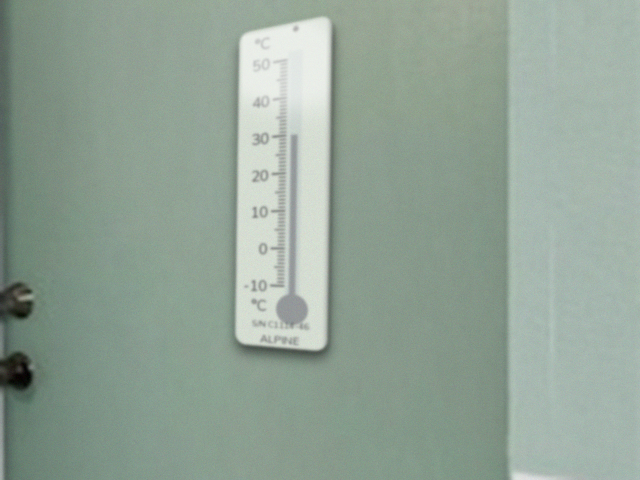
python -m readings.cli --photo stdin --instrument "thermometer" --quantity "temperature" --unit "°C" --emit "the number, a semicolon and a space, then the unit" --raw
30; °C
